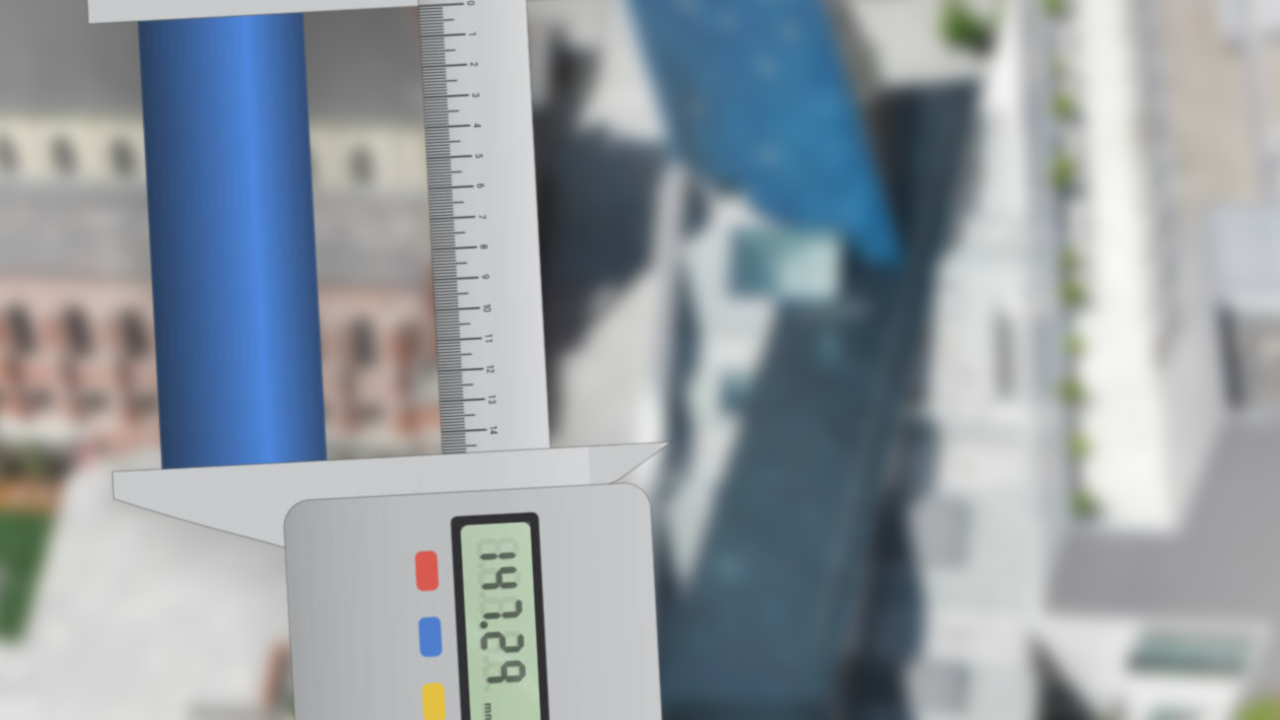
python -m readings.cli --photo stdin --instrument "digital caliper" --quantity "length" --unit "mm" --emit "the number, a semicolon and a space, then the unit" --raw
147.29; mm
